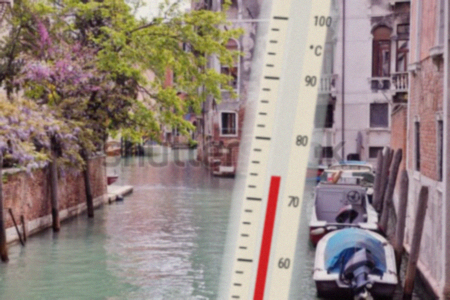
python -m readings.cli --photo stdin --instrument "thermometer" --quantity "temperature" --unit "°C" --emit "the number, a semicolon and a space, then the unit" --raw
74; °C
